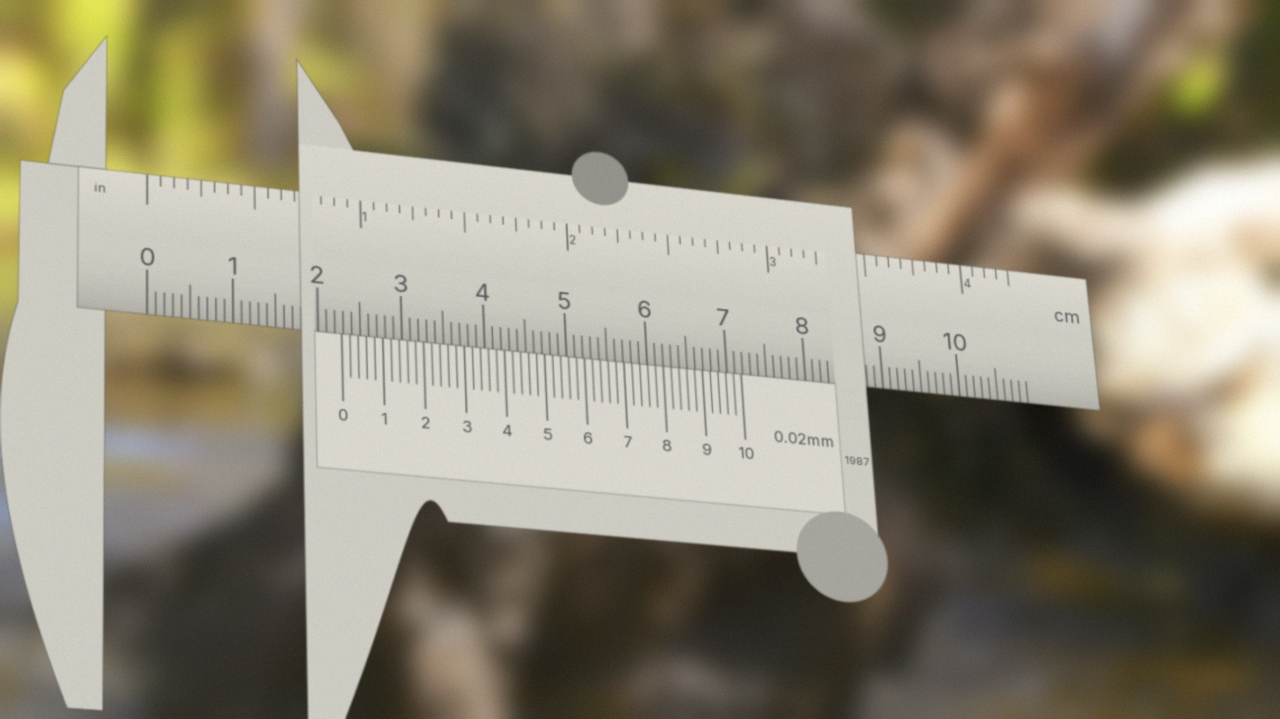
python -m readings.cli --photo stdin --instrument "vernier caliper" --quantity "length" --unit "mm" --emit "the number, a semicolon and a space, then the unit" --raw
22.8; mm
